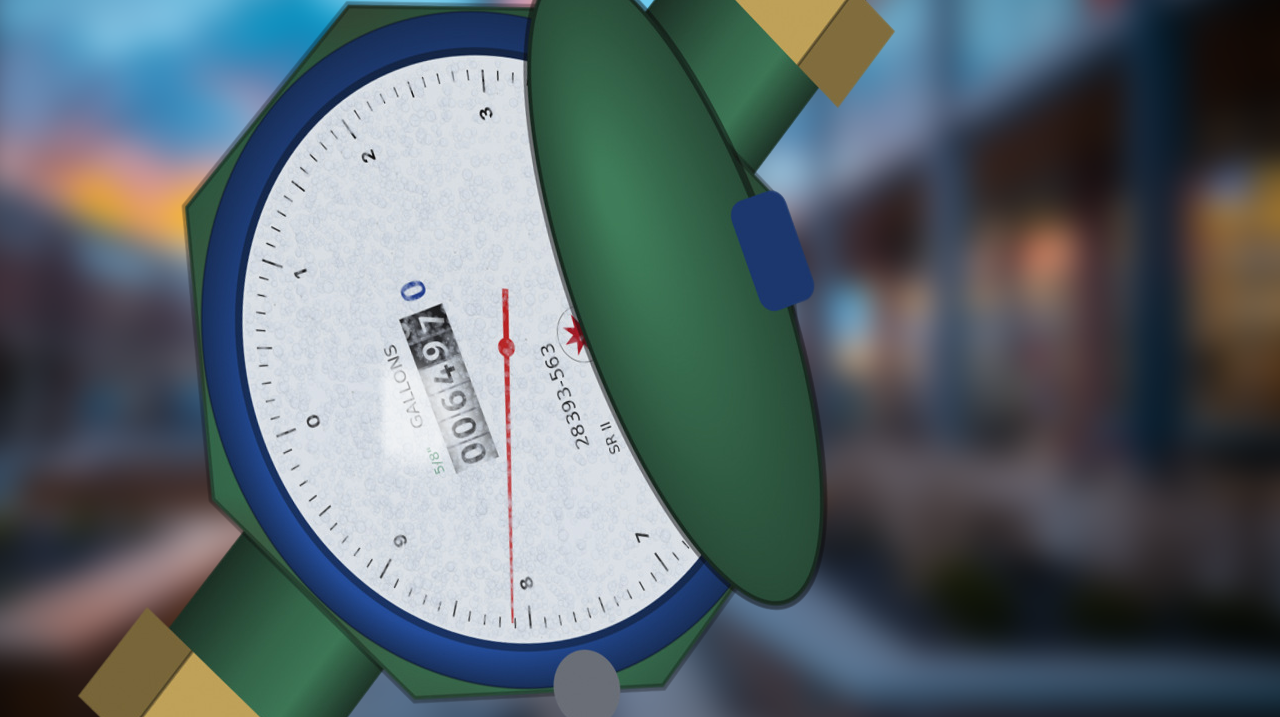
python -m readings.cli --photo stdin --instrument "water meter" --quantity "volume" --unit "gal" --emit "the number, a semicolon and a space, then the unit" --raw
64968.1; gal
